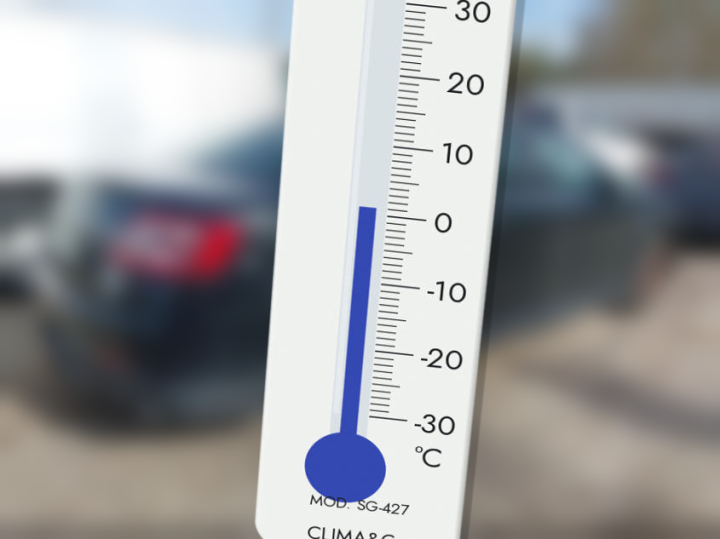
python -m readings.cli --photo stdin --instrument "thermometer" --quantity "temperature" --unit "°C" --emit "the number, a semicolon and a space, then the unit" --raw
1; °C
